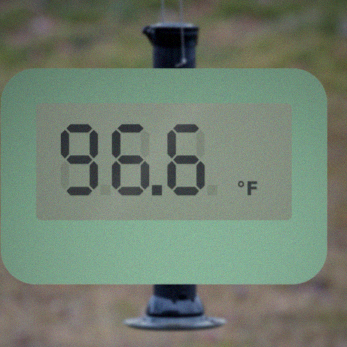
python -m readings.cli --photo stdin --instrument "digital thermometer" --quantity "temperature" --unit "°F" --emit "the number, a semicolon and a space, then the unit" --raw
96.6; °F
